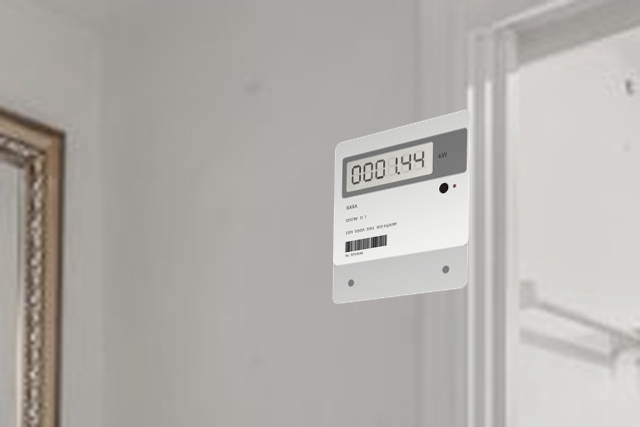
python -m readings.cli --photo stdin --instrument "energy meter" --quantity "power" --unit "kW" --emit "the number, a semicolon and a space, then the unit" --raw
1.44; kW
